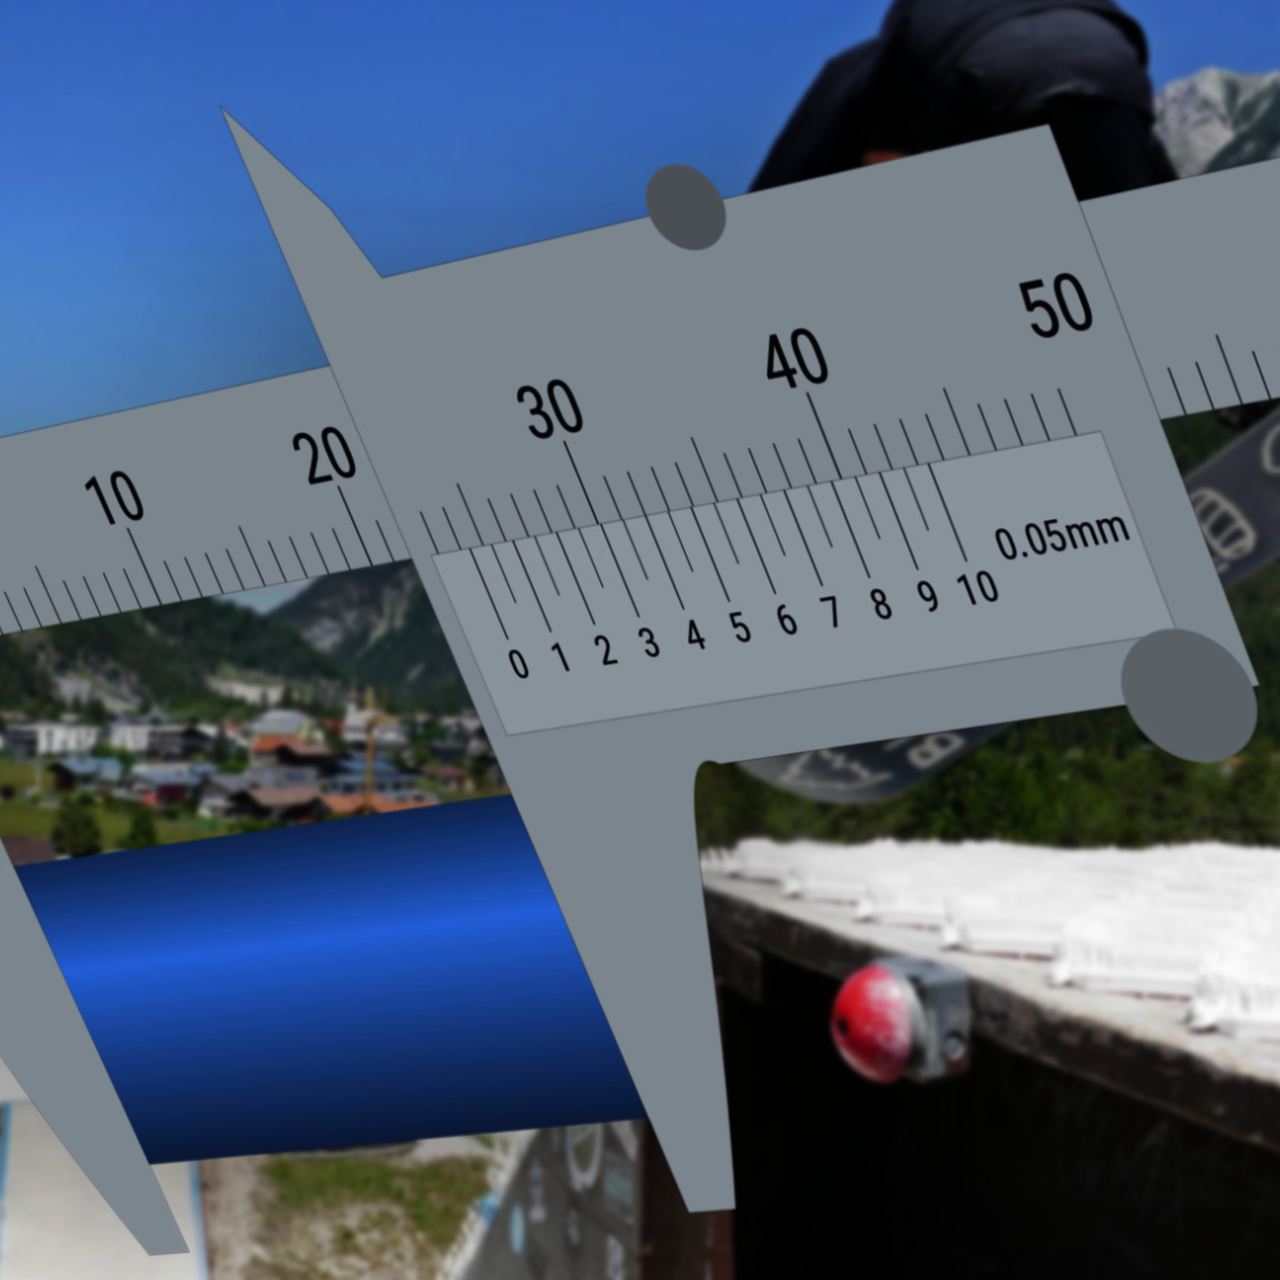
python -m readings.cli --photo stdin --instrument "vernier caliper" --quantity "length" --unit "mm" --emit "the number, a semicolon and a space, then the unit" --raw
24.4; mm
